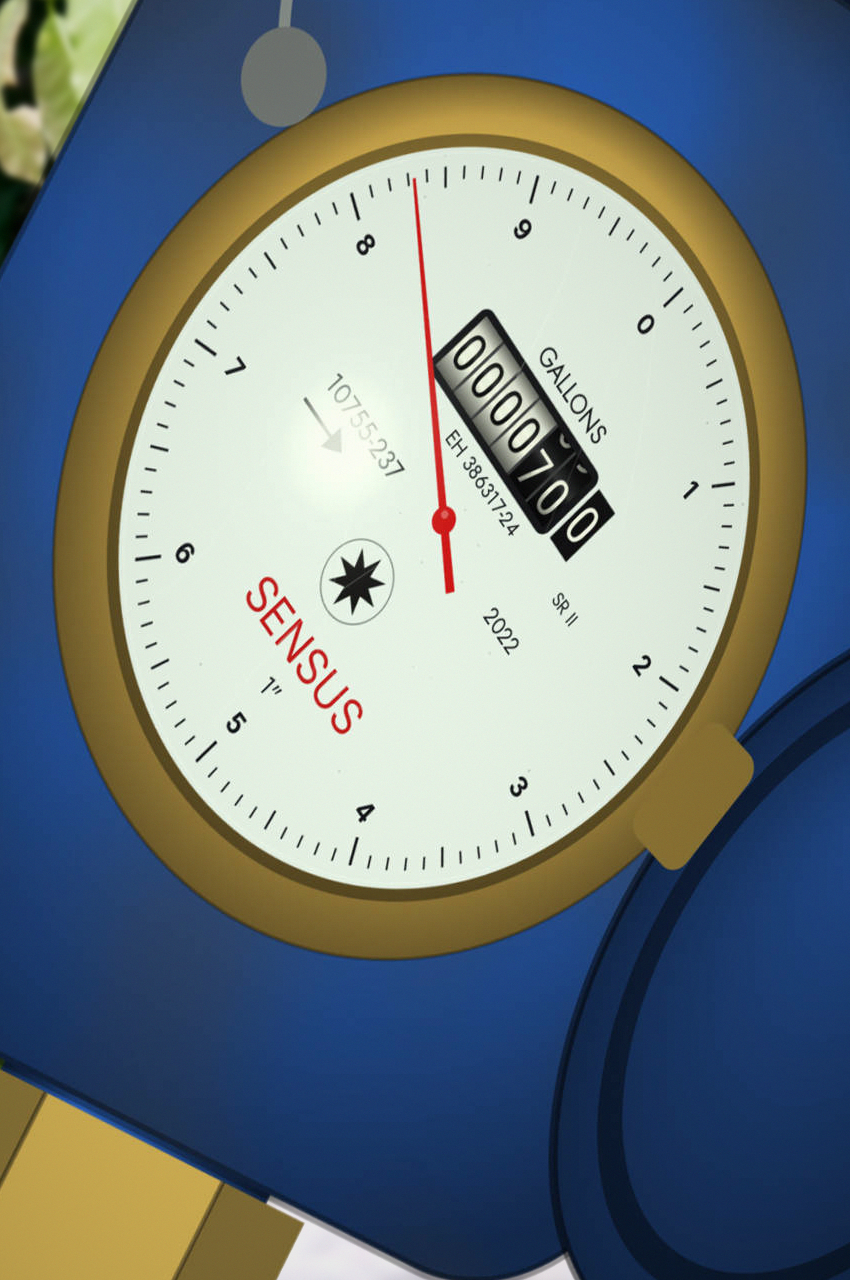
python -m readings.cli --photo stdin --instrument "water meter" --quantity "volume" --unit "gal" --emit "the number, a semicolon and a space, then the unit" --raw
698.3; gal
